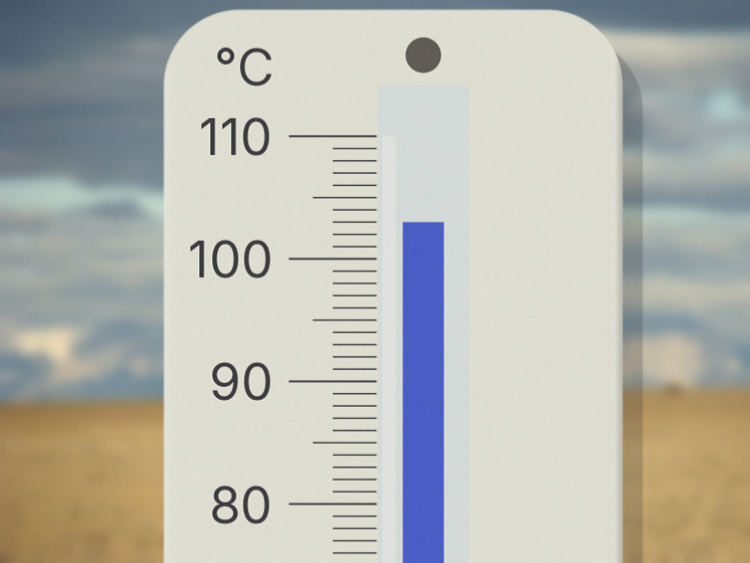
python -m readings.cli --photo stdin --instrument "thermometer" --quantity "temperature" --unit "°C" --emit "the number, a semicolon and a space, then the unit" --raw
103; °C
